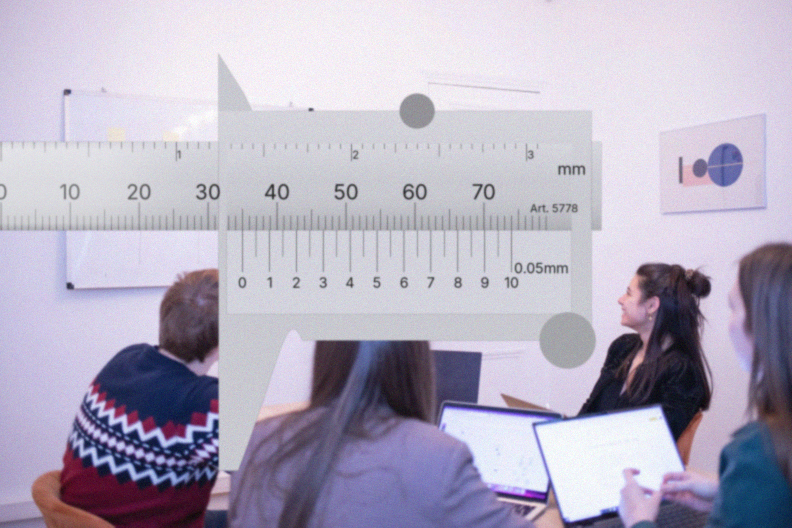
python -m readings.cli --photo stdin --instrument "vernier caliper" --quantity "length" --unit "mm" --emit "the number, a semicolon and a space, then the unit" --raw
35.0; mm
